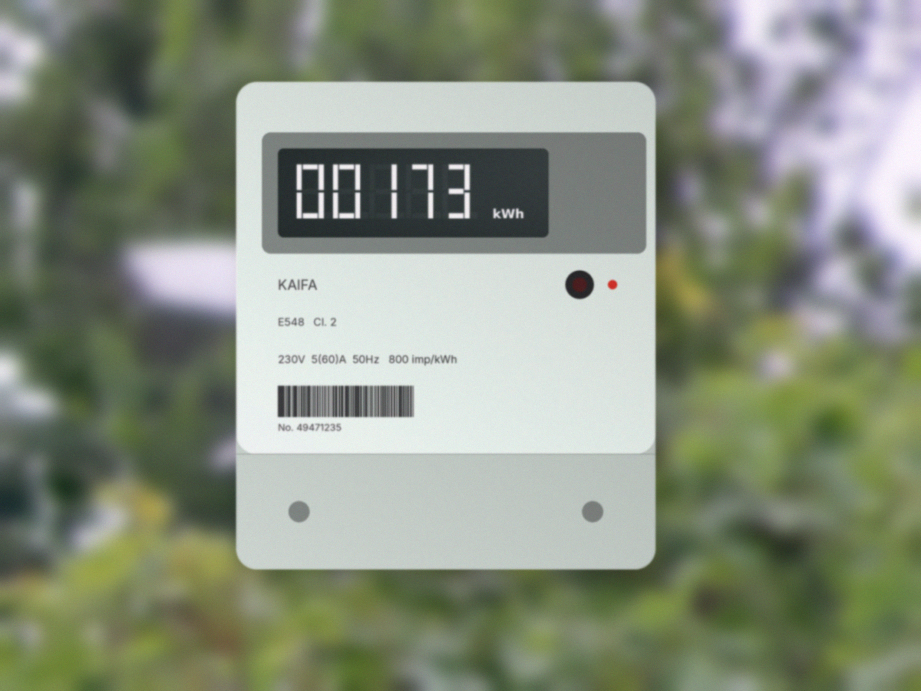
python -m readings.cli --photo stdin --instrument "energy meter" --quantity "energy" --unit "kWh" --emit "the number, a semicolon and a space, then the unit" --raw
173; kWh
